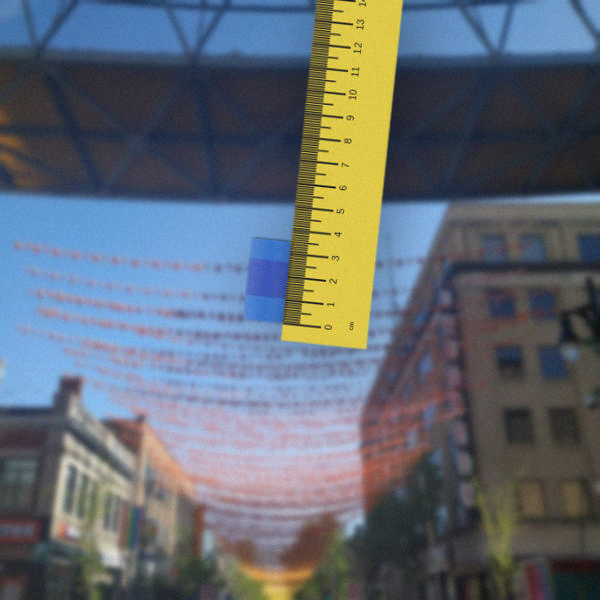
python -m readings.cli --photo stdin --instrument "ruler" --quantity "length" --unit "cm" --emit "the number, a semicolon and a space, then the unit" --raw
3.5; cm
